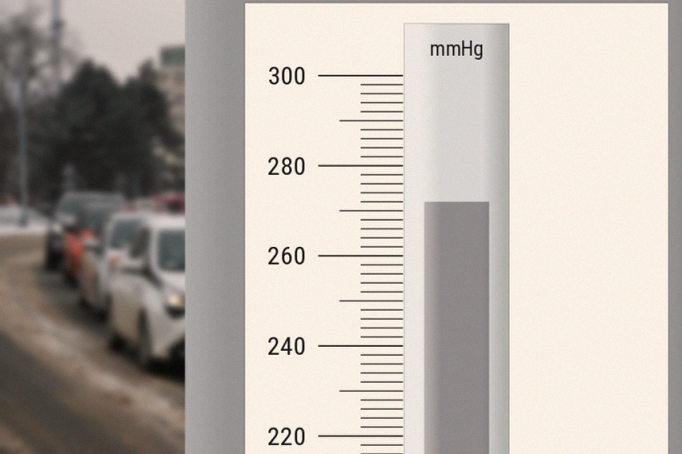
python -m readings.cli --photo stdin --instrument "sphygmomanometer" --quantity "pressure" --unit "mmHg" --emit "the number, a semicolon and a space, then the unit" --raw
272; mmHg
